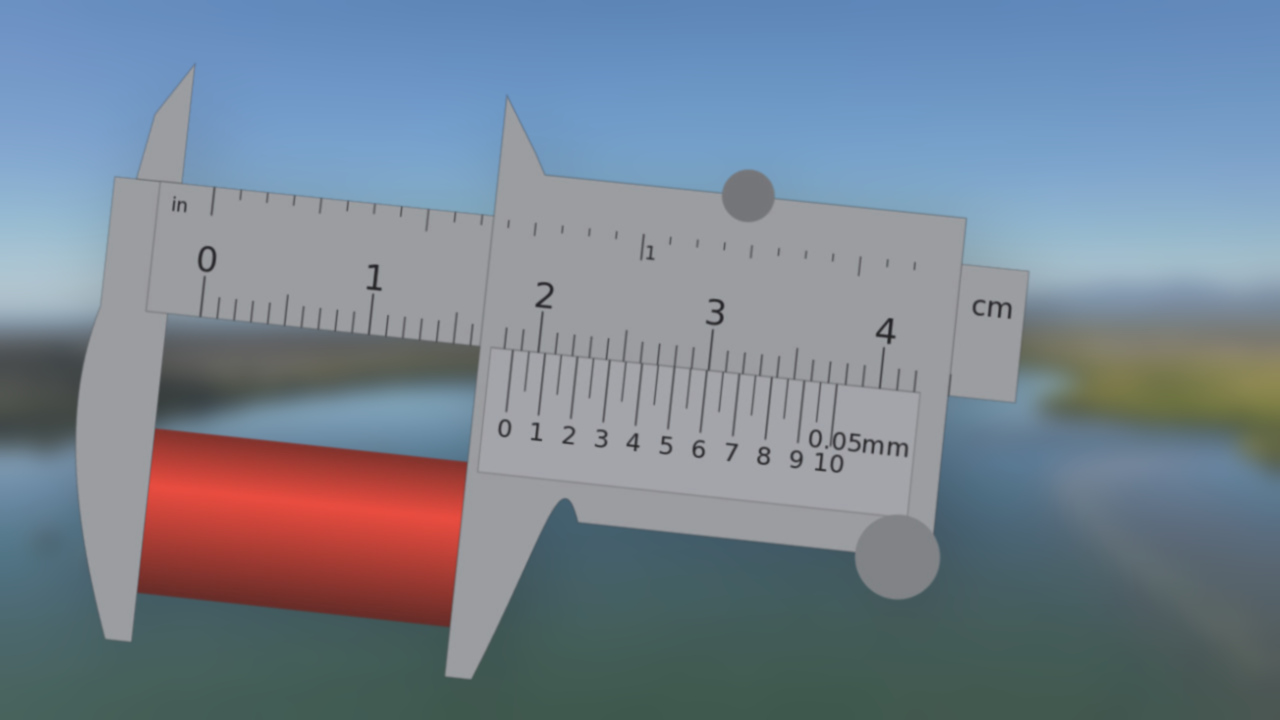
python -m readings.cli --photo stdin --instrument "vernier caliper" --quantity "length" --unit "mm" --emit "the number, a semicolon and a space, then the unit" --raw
18.5; mm
